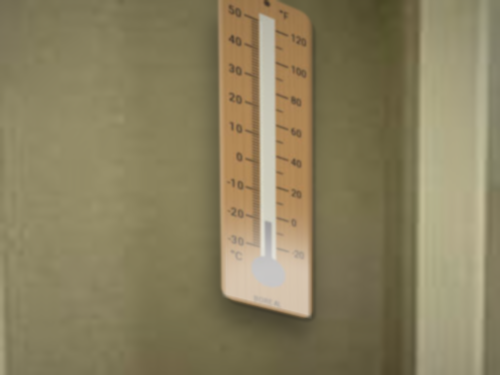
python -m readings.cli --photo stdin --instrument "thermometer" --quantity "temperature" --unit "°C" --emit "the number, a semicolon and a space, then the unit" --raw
-20; °C
